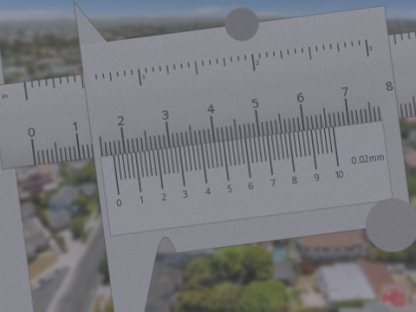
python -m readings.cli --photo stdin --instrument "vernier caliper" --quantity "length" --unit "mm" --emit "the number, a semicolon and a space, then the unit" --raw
17.5; mm
